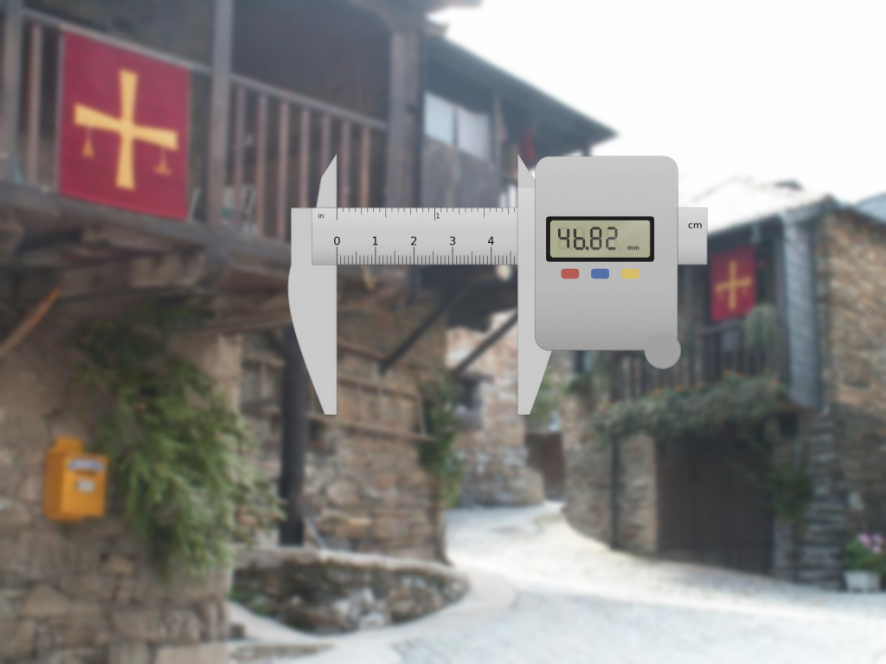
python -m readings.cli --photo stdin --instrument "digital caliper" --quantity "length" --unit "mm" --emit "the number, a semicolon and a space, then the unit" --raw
46.82; mm
